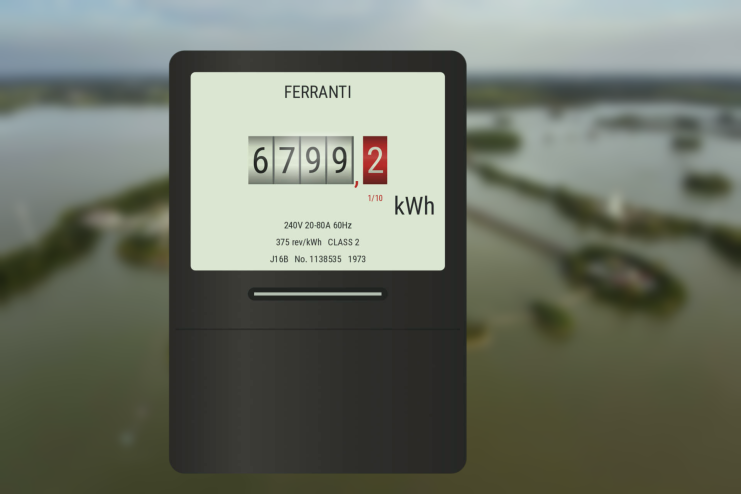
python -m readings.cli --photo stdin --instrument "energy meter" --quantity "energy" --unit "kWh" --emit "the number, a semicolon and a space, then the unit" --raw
6799.2; kWh
